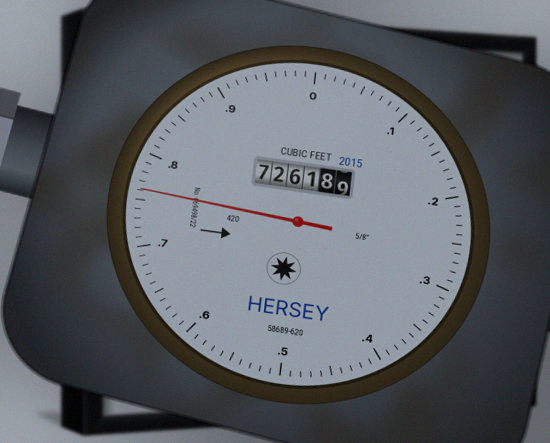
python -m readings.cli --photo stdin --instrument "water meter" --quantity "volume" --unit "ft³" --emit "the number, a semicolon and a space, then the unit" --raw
726188.76; ft³
